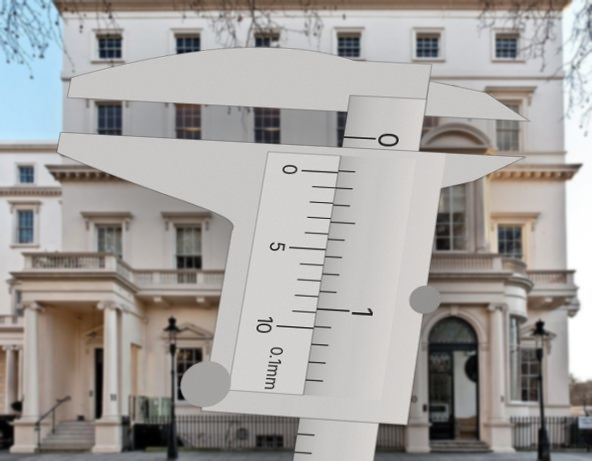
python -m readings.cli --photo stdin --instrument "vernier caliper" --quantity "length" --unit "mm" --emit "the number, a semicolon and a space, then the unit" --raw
2.1; mm
